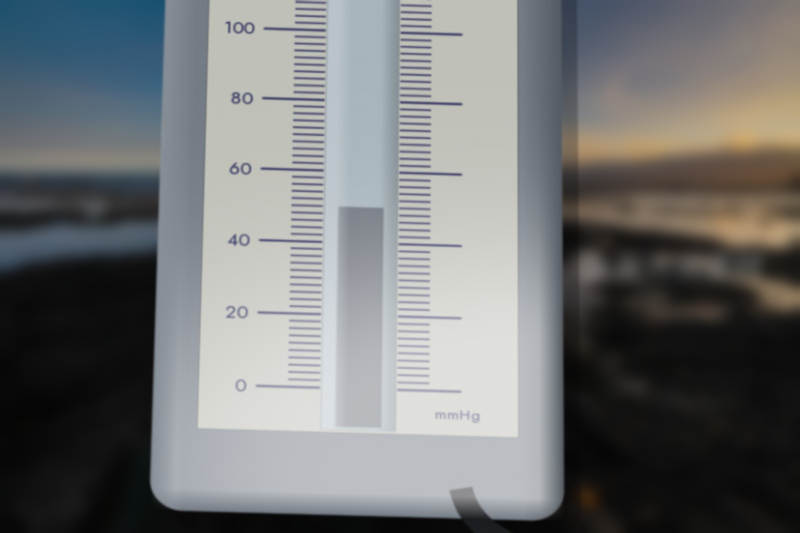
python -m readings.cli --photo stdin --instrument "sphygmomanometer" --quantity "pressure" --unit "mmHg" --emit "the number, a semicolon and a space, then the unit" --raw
50; mmHg
